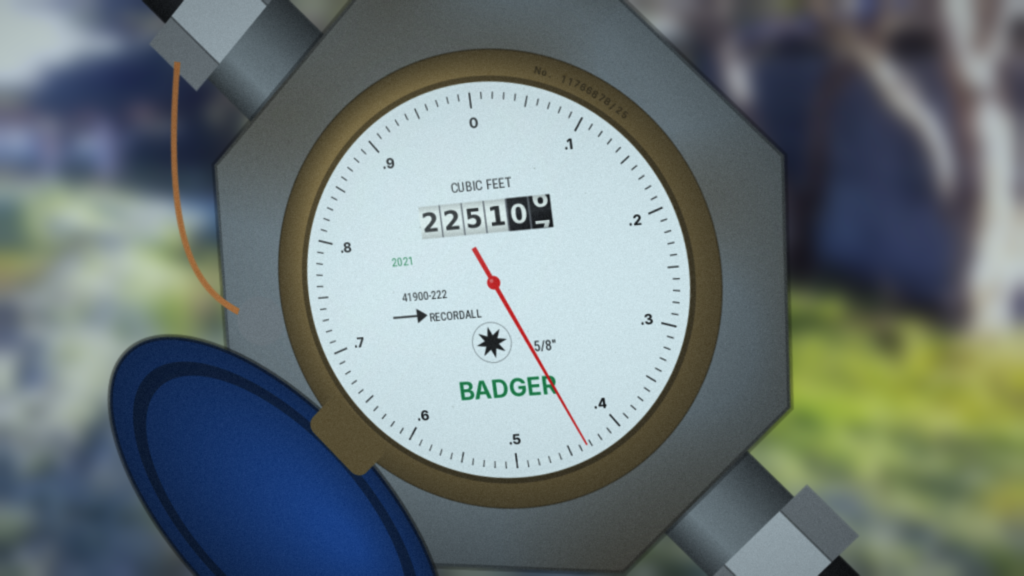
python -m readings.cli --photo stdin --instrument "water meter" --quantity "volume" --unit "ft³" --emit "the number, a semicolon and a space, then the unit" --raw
225106.43; ft³
